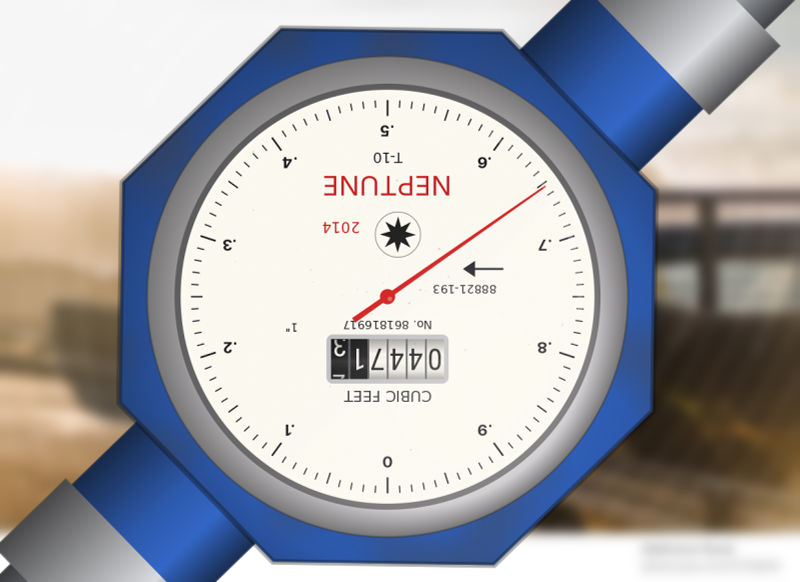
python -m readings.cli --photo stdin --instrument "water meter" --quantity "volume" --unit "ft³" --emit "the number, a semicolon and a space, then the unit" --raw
44712.65; ft³
